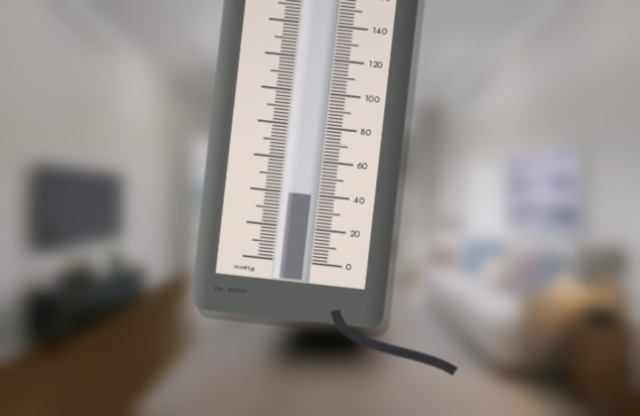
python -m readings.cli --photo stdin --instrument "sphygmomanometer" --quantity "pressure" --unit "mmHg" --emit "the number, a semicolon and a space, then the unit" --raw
40; mmHg
